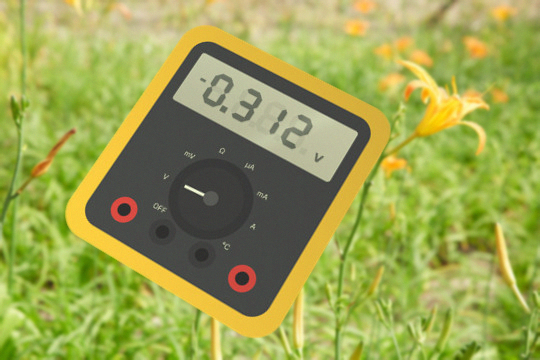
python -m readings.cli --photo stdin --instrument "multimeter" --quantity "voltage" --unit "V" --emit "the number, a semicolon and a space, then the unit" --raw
-0.312; V
